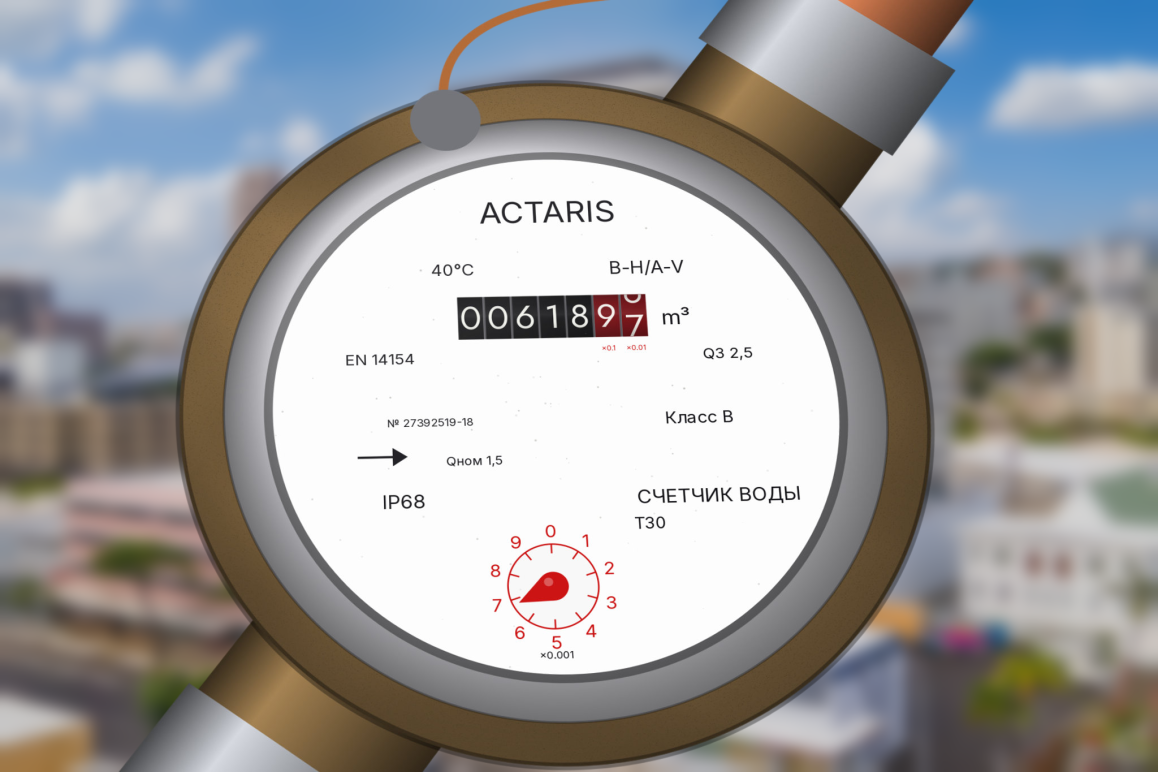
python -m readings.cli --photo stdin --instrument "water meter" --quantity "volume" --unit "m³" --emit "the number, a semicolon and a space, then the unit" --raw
618.966; m³
